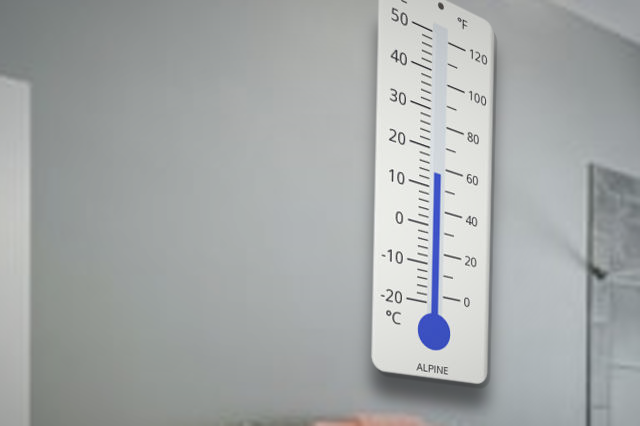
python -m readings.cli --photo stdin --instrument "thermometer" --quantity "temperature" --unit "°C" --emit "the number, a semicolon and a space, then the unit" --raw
14; °C
